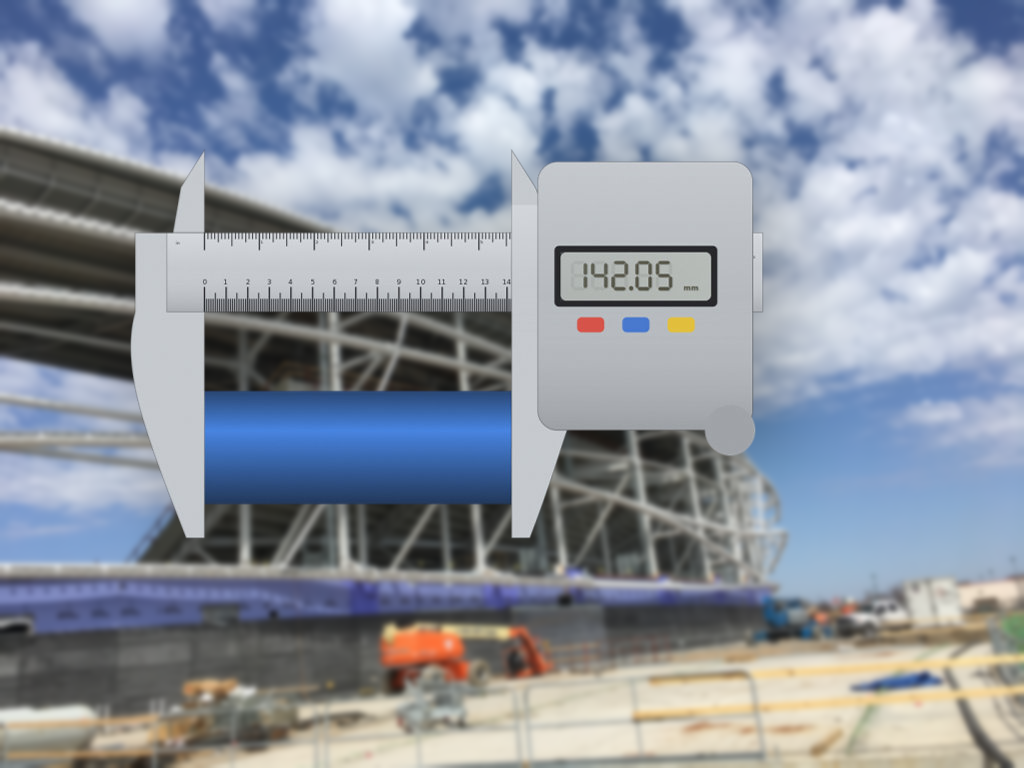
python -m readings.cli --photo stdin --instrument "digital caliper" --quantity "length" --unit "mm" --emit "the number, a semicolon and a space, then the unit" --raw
142.05; mm
